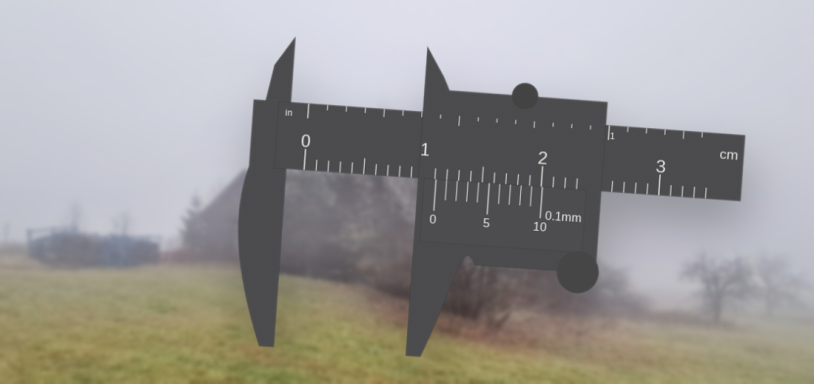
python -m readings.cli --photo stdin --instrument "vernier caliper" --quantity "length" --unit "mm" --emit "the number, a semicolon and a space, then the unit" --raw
11.1; mm
